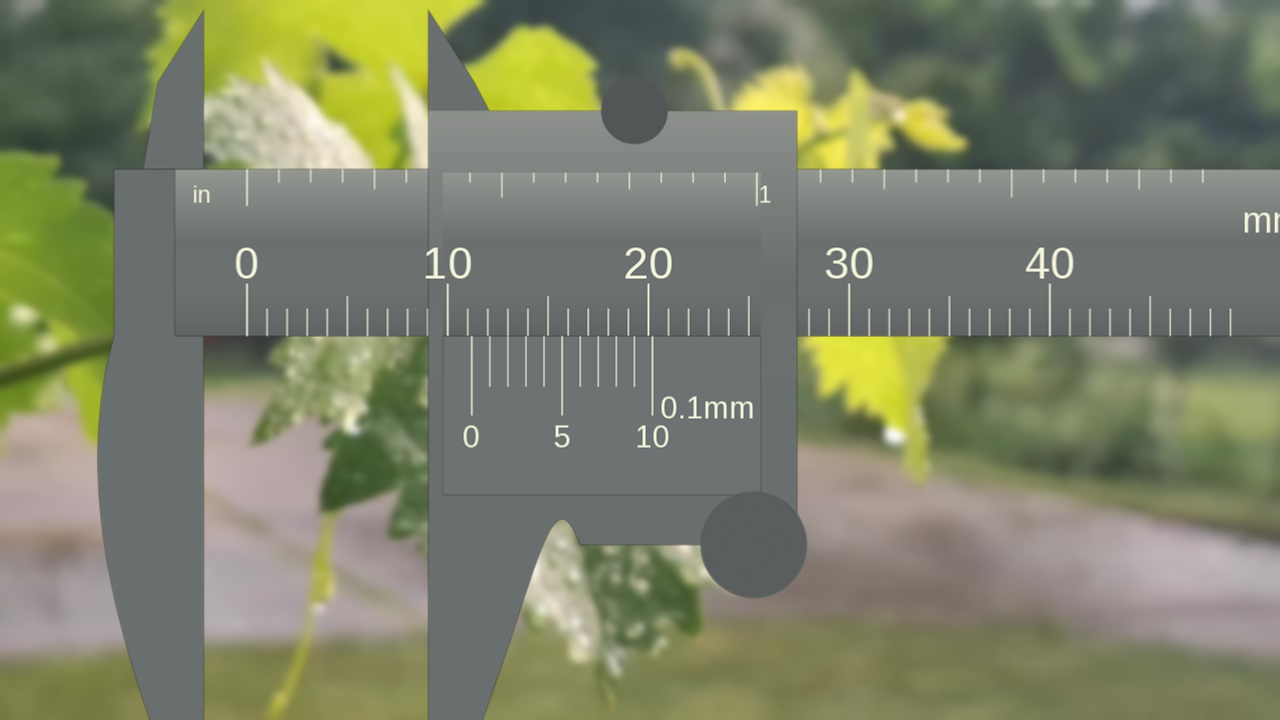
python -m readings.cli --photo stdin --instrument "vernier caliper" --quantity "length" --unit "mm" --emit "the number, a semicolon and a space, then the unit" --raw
11.2; mm
